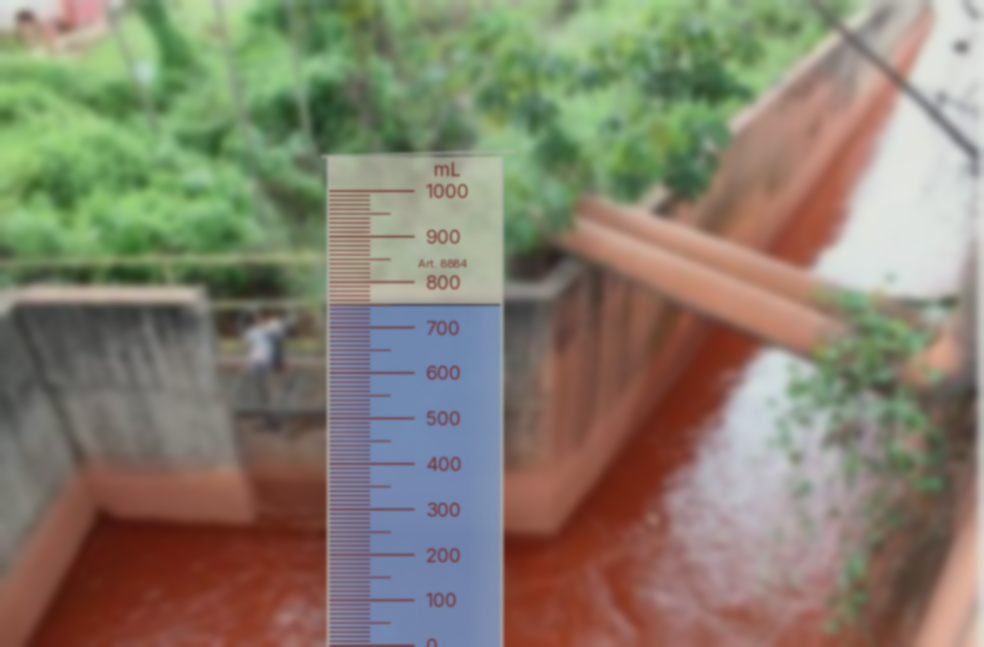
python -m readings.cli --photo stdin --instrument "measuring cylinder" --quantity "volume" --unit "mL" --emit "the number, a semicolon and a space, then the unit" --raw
750; mL
